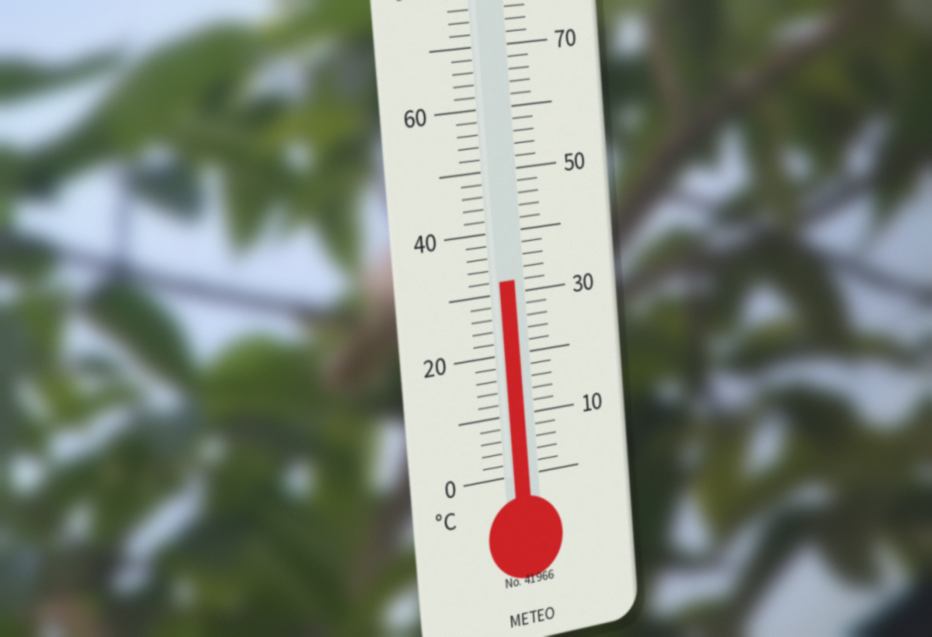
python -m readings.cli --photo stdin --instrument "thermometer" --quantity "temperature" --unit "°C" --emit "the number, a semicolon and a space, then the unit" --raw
32; °C
